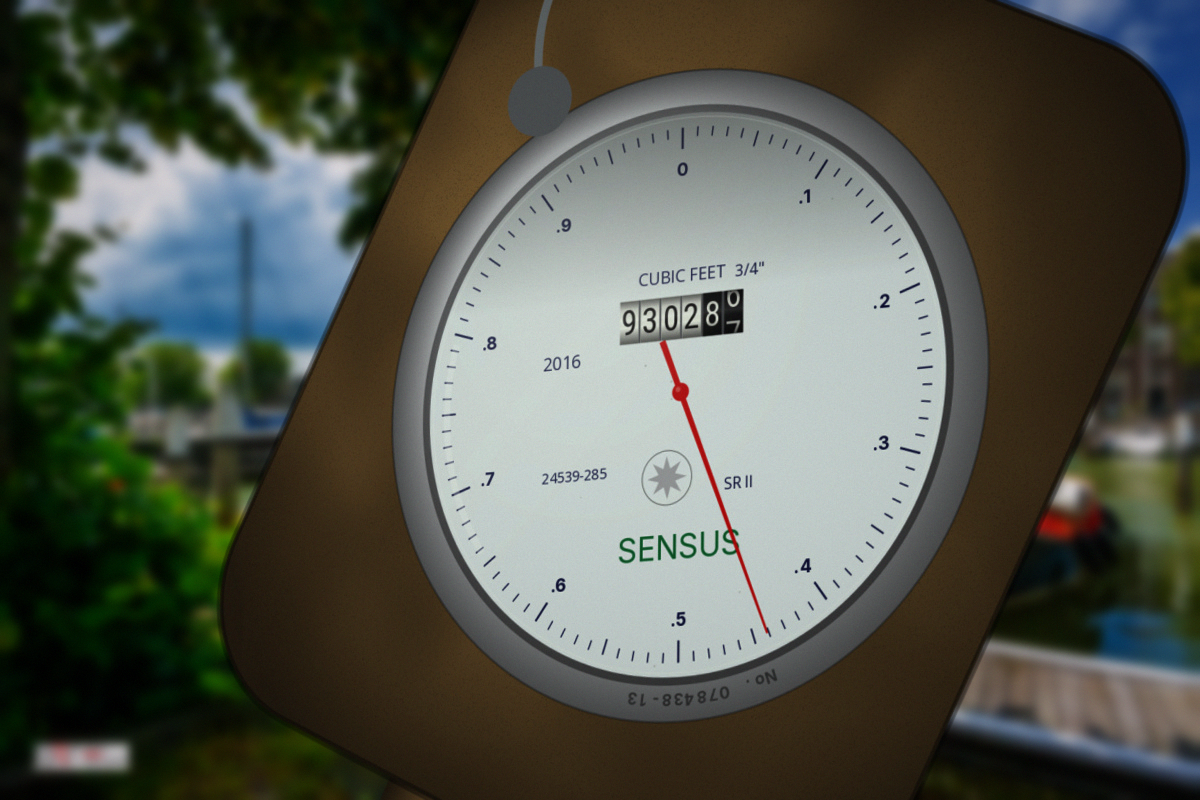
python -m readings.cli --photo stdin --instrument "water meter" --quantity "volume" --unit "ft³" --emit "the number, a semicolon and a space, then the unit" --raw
930286.44; ft³
